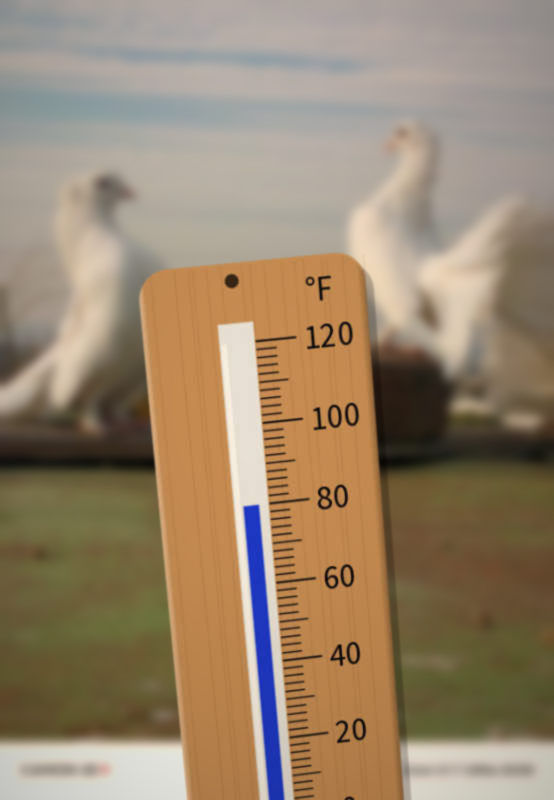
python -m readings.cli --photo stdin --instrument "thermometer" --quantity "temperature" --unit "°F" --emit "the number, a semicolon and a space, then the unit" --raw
80; °F
